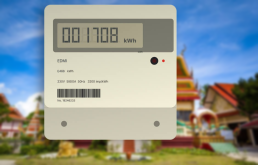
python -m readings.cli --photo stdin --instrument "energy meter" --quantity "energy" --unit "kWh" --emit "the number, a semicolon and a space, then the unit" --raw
1708; kWh
